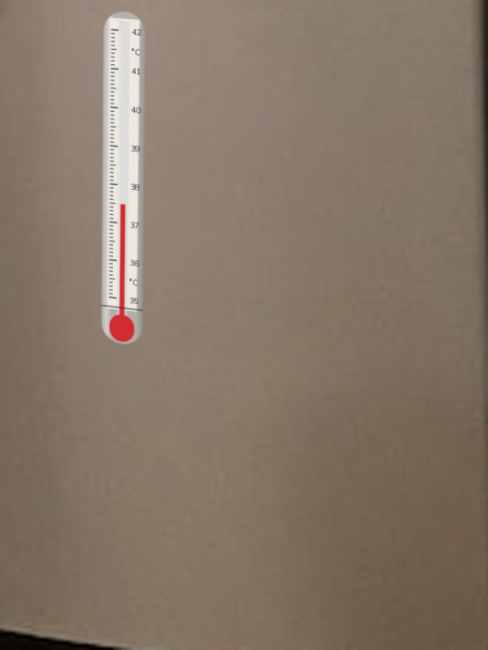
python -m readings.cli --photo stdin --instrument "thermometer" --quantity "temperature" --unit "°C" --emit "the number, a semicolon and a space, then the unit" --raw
37.5; °C
